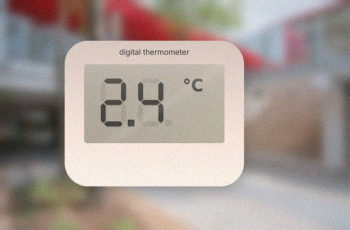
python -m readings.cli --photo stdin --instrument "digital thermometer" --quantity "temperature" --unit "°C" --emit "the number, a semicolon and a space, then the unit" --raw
2.4; °C
